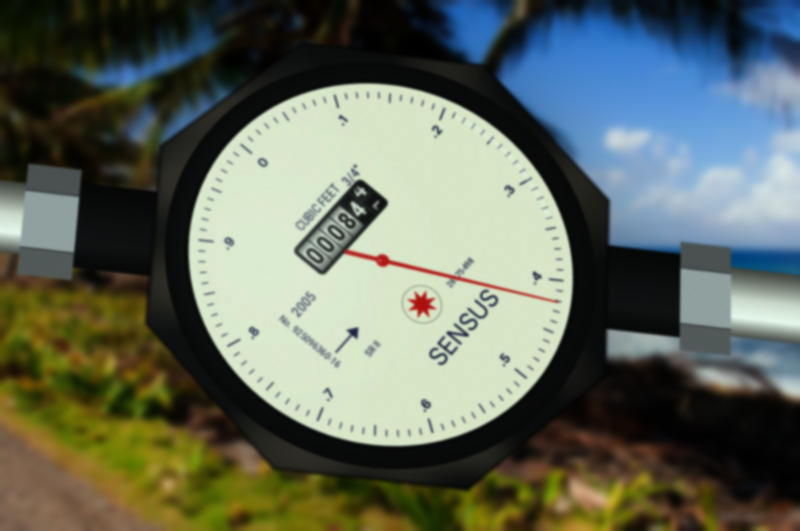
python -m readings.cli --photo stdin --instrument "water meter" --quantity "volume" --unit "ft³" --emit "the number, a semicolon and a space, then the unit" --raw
844.42; ft³
